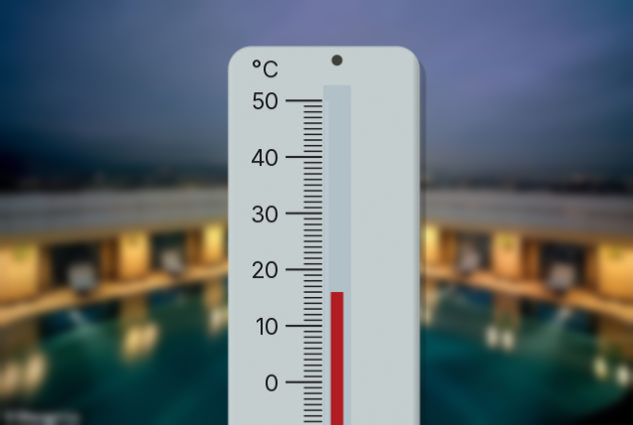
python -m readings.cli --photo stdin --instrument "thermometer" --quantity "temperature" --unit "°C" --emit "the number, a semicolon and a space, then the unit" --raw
16; °C
